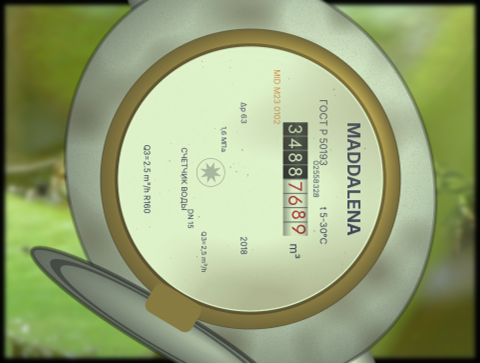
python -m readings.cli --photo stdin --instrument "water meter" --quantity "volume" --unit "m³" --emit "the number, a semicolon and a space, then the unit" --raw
3488.7689; m³
